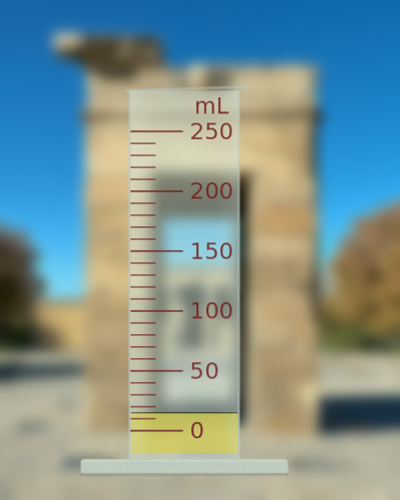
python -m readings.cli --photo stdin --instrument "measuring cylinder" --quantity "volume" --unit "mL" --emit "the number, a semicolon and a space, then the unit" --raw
15; mL
